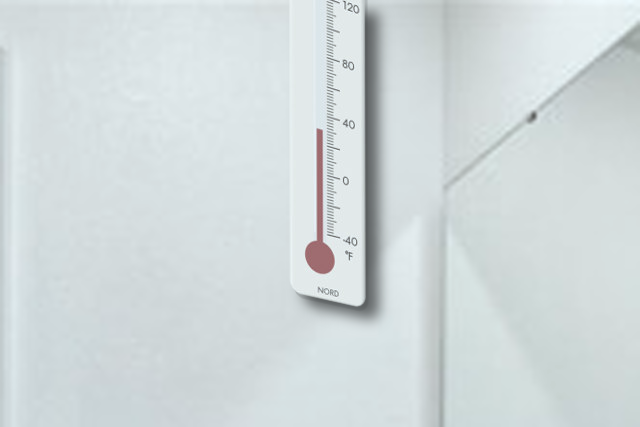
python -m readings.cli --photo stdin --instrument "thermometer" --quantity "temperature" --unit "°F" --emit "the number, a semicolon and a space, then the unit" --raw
30; °F
